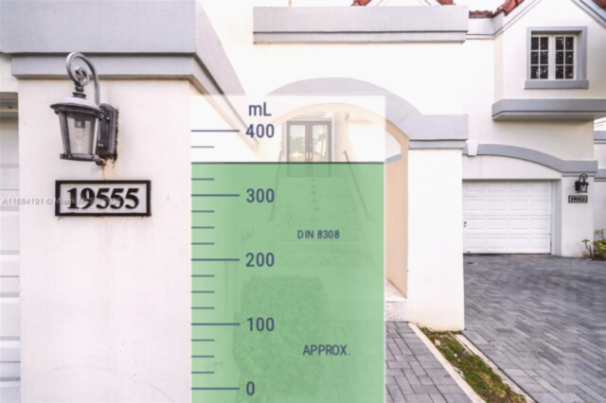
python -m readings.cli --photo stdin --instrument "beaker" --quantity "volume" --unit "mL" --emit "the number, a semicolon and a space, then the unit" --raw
350; mL
